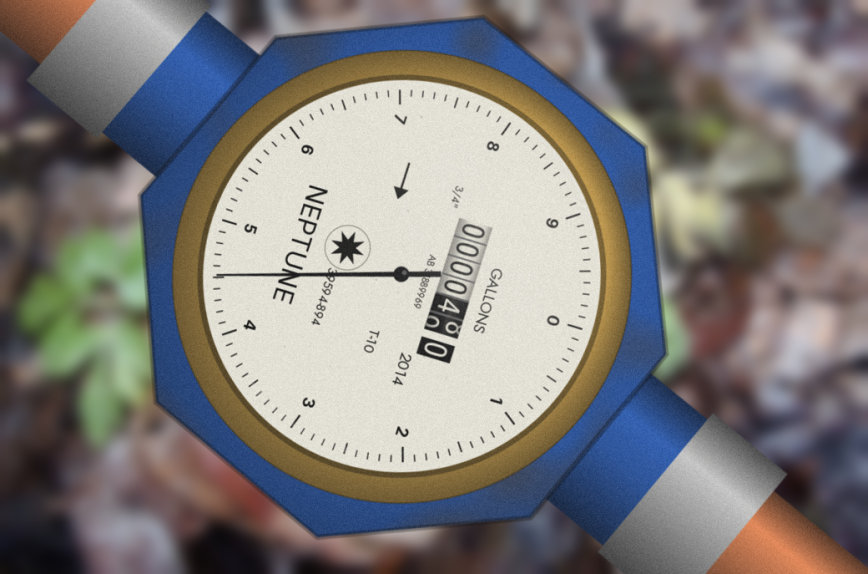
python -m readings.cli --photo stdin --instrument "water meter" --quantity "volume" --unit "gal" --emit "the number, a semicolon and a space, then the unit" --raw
484.5; gal
